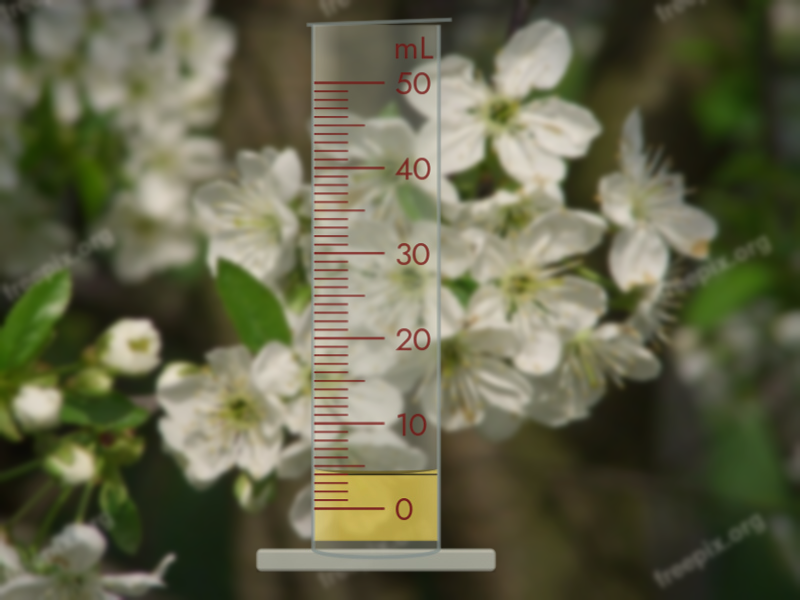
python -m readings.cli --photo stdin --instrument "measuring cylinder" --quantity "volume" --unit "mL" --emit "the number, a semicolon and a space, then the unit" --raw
4; mL
